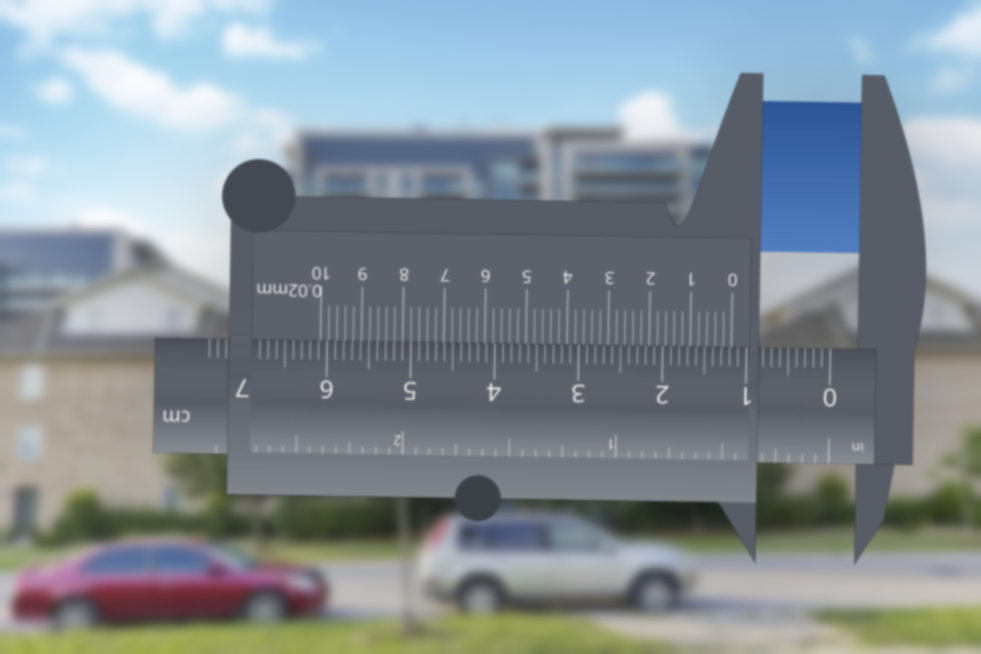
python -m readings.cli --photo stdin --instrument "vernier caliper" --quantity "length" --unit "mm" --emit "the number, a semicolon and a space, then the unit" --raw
11.8; mm
